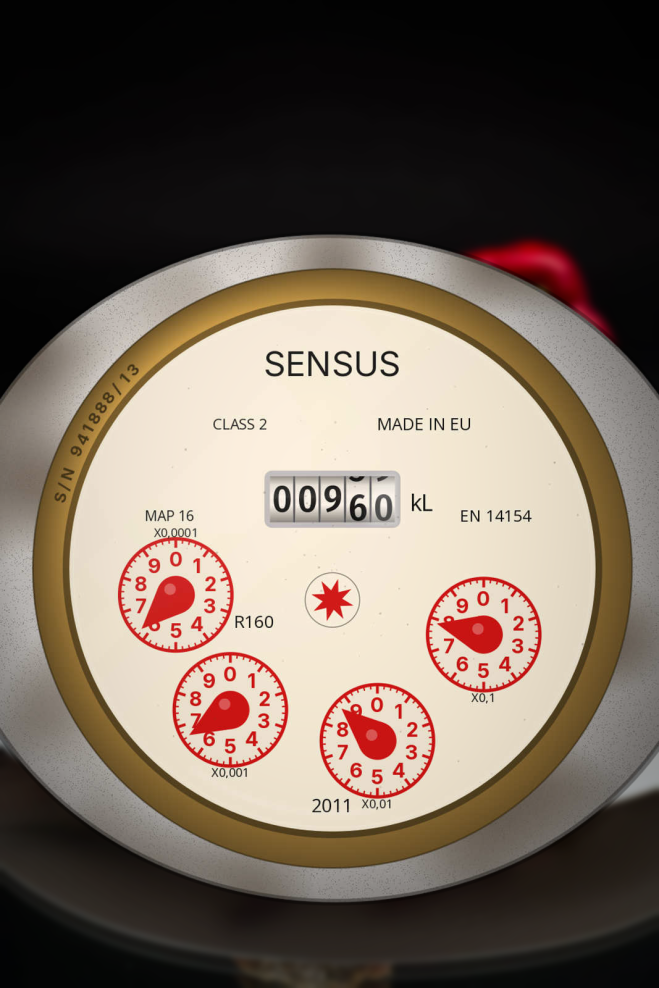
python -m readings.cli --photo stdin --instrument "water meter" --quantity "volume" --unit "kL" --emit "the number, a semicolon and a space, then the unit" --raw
959.7866; kL
